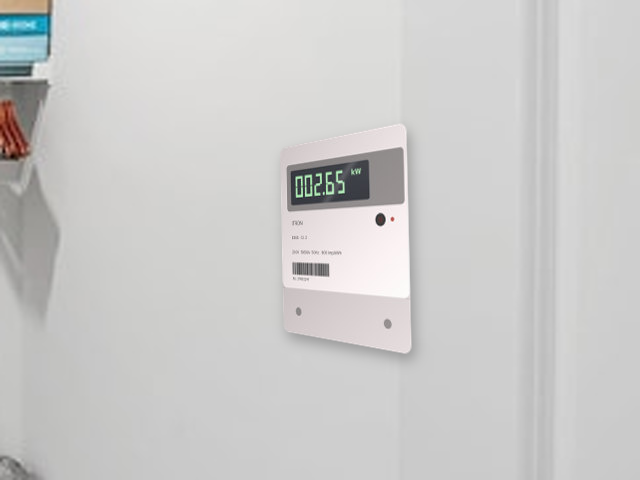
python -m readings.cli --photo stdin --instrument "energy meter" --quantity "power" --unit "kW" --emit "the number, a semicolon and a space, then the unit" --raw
2.65; kW
